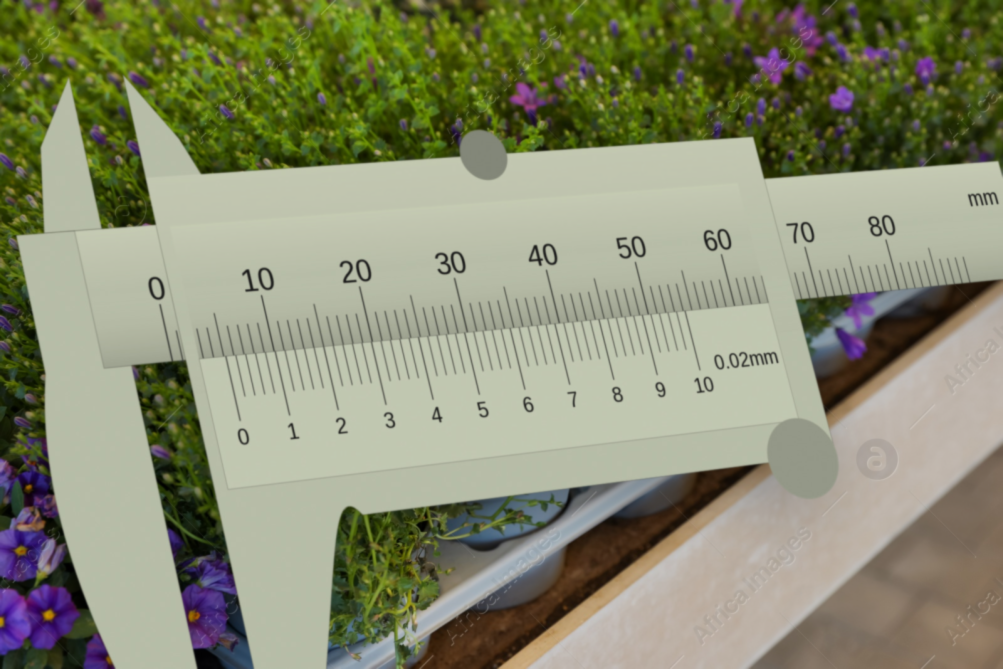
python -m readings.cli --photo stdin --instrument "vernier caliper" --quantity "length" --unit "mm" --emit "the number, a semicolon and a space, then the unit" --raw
5.2; mm
